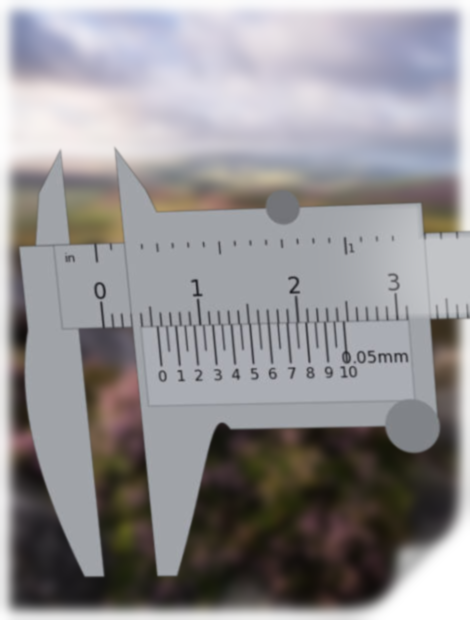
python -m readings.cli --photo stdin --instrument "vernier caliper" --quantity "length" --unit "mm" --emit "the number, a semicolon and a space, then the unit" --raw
5.6; mm
